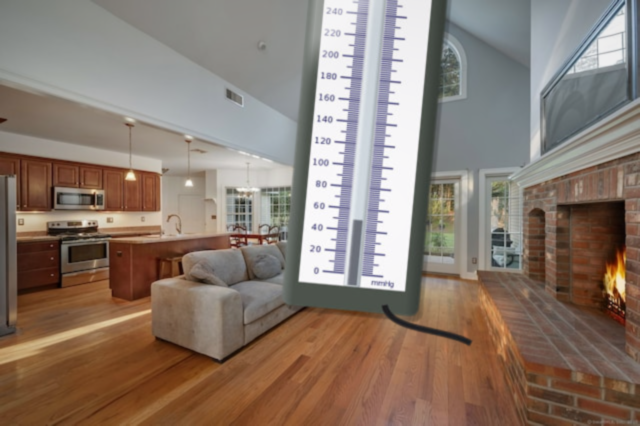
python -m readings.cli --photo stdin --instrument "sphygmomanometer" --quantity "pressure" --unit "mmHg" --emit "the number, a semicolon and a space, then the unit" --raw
50; mmHg
